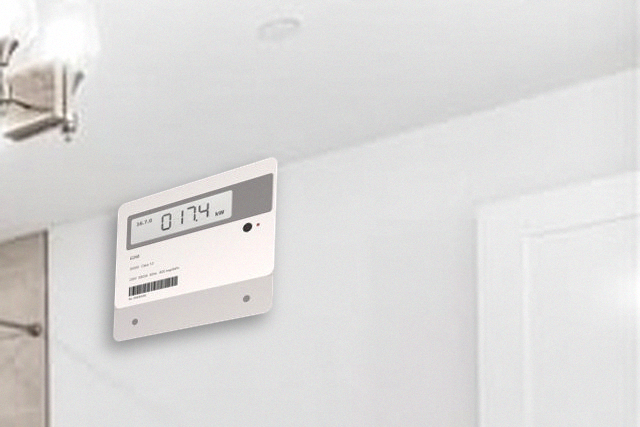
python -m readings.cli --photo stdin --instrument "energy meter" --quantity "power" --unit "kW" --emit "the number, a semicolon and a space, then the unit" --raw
17.4; kW
